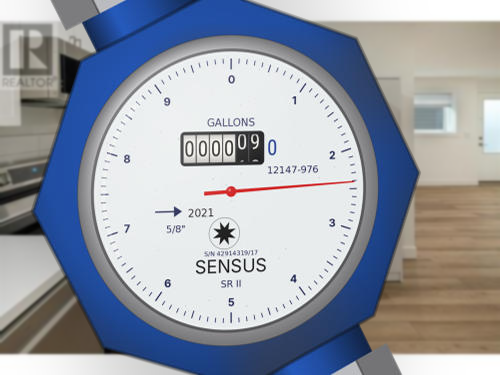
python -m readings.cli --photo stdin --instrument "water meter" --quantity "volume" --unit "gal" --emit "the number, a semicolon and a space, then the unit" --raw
92.4; gal
